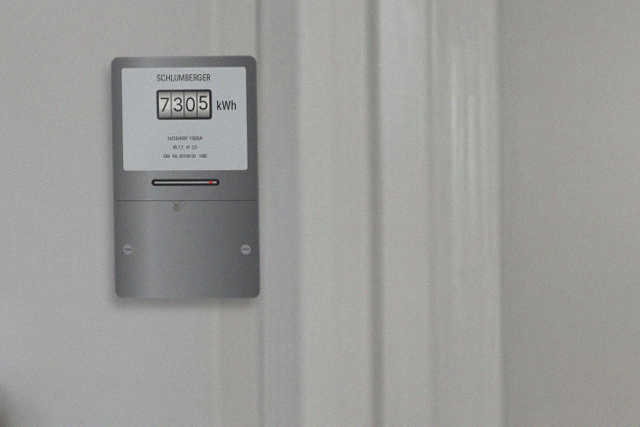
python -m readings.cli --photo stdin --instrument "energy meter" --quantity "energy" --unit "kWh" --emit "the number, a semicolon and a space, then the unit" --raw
7305; kWh
